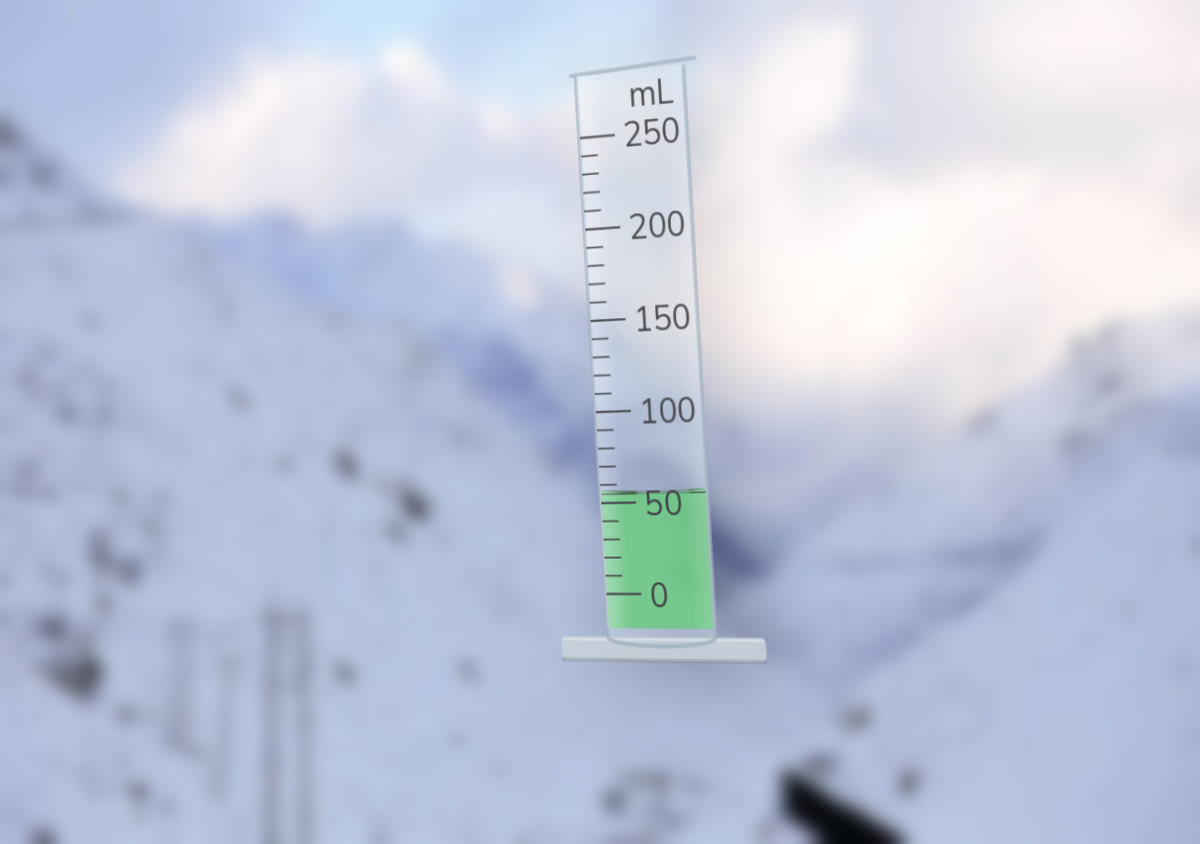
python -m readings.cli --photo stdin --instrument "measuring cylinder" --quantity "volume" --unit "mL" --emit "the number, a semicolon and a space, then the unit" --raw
55; mL
